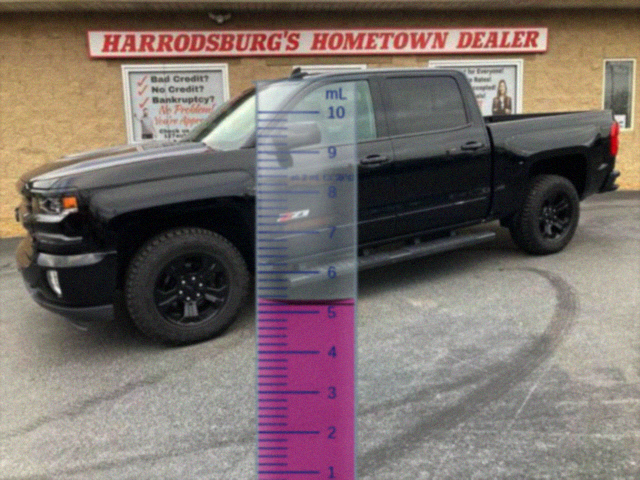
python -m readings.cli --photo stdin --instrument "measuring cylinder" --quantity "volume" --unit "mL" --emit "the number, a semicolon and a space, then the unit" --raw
5.2; mL
